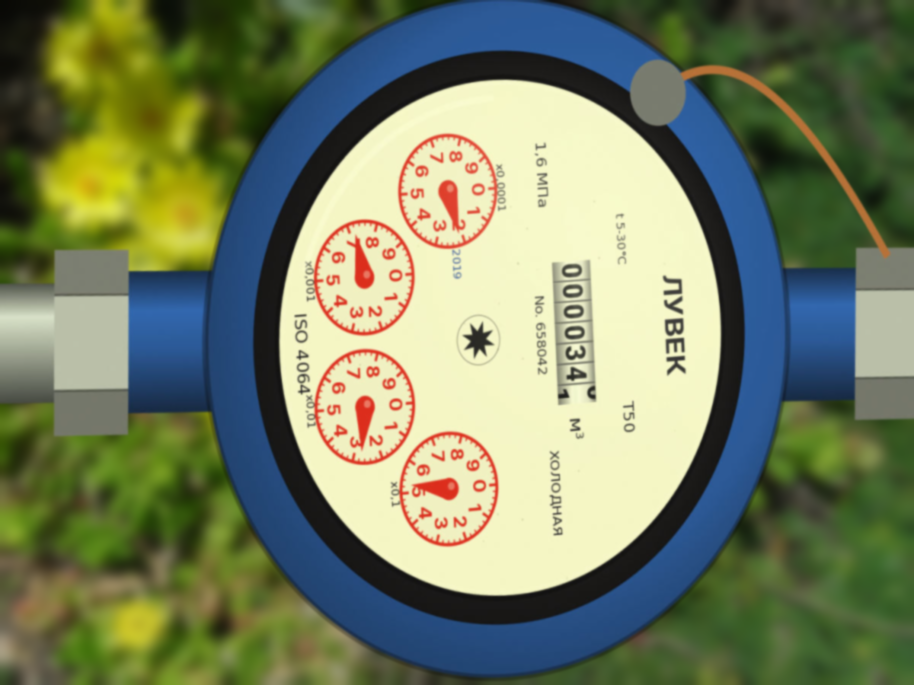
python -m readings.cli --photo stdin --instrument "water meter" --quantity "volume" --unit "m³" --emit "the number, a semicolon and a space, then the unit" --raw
340.5272; m³
